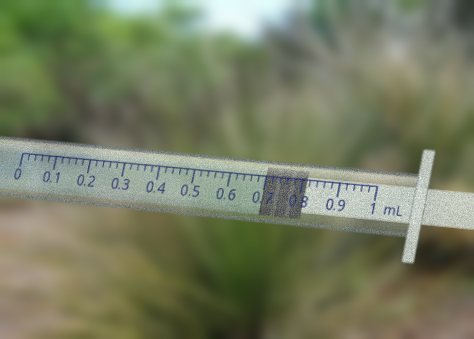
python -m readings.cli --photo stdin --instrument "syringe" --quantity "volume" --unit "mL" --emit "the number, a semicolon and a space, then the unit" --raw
0.7; mL
